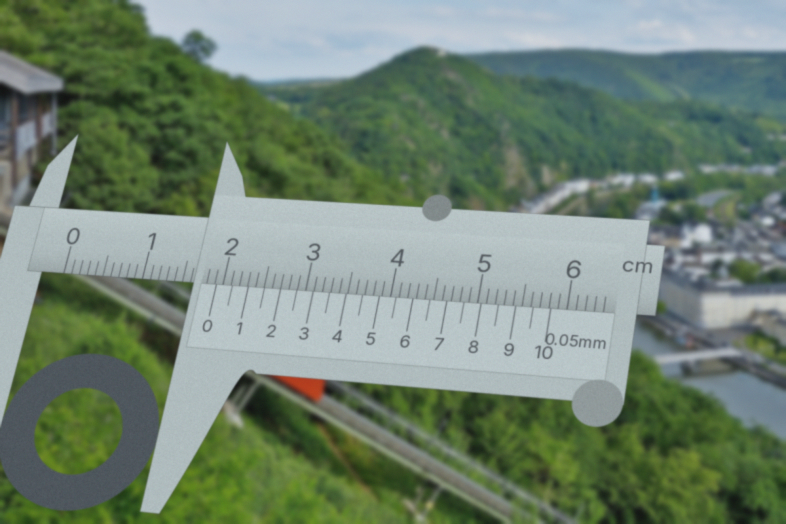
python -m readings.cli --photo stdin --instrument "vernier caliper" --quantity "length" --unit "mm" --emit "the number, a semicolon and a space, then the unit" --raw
19.2; mm
